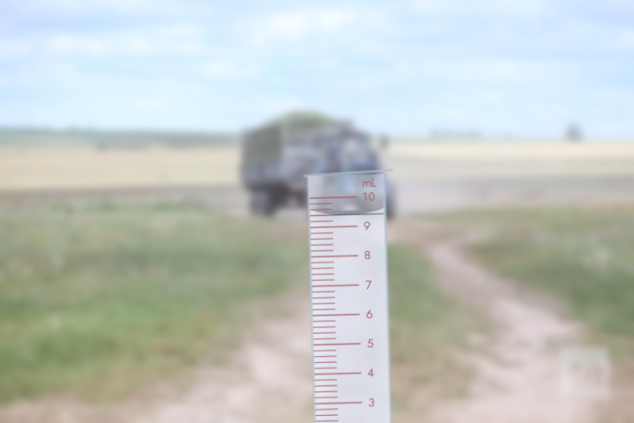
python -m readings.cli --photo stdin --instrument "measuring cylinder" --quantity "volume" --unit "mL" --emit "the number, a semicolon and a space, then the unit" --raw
9.4; mL
